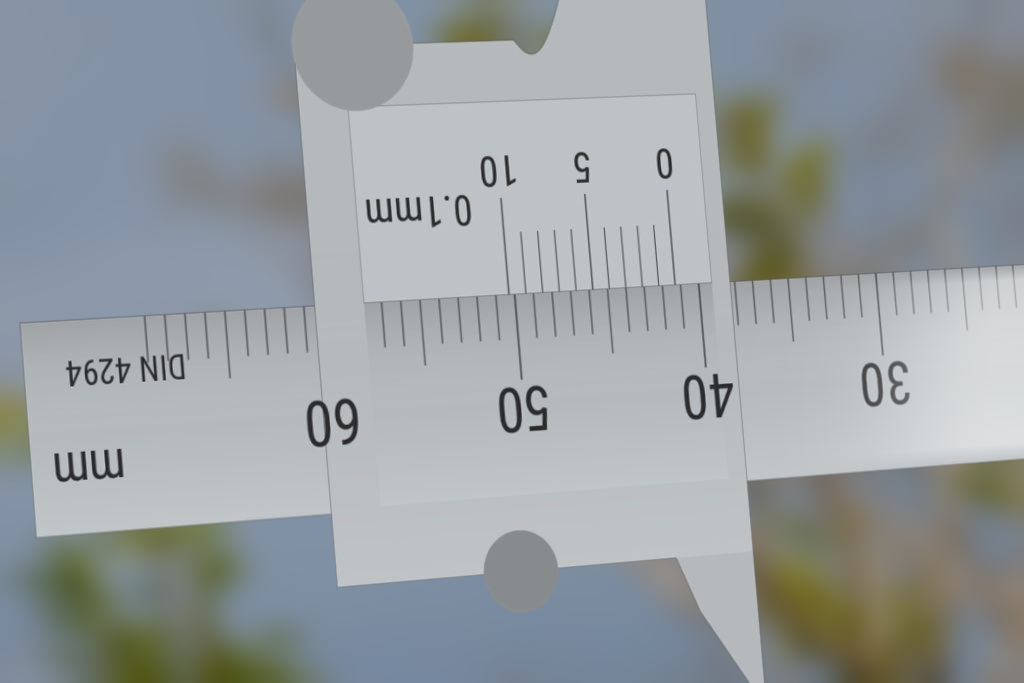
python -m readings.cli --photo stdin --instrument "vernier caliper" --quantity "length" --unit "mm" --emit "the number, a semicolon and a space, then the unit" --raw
41.3; mm
